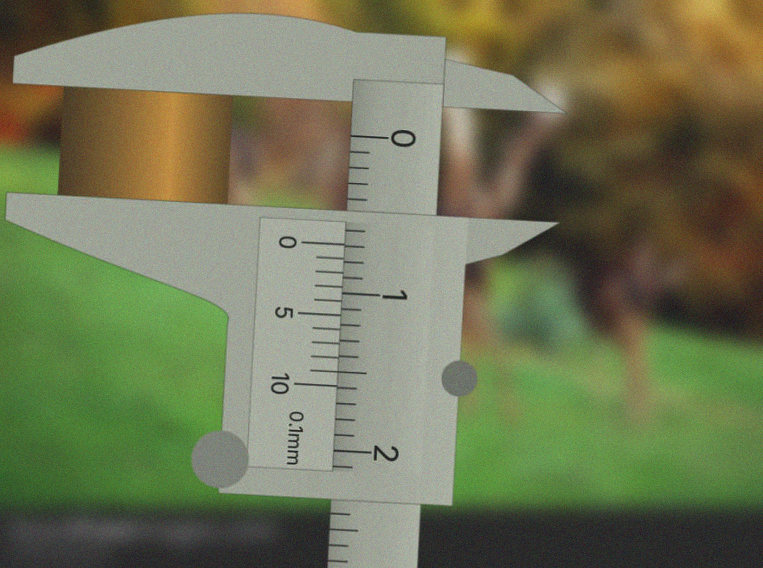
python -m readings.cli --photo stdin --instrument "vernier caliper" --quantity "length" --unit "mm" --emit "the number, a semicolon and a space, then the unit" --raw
6.9; mm
